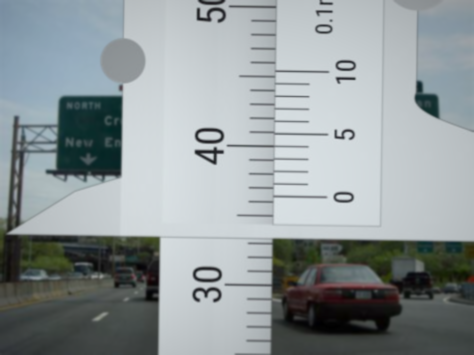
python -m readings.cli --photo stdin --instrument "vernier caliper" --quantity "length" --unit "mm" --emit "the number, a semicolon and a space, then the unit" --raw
36.4; mm
